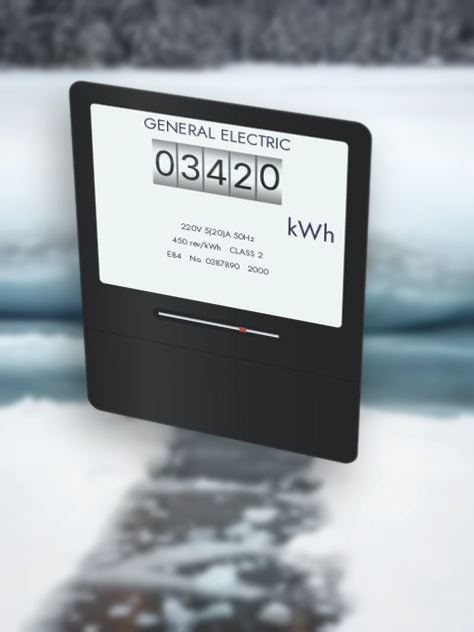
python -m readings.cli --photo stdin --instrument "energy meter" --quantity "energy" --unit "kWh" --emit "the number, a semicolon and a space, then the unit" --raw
3420; kWh
